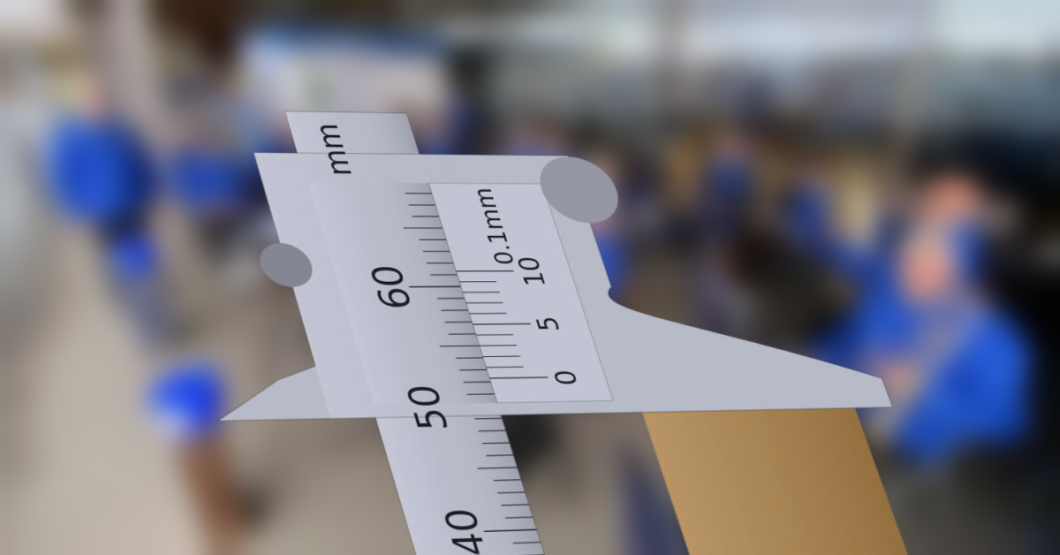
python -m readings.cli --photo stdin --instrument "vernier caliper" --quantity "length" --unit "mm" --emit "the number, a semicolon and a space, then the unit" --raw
52.3; mm
